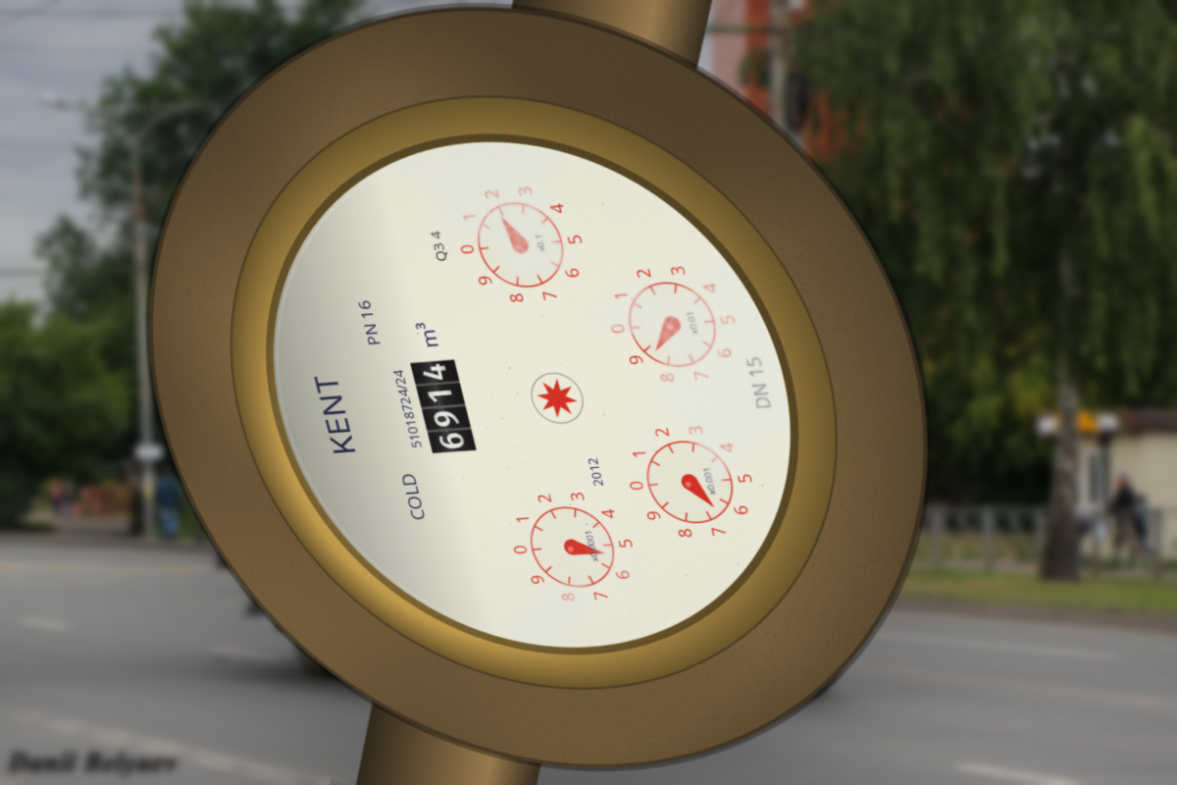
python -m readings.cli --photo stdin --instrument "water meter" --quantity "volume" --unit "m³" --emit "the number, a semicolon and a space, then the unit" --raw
6914.1865; m³
